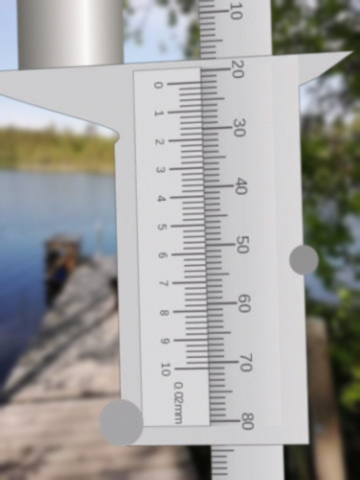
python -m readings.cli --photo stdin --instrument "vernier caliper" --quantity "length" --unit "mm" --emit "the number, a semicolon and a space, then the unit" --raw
22.0; mm
